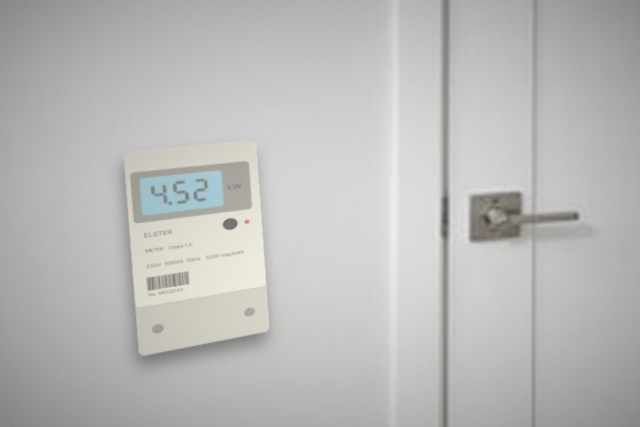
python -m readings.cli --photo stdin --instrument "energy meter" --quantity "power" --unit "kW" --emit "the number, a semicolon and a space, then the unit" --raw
4.52; kW
